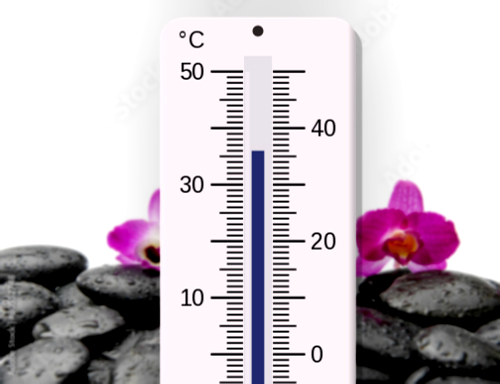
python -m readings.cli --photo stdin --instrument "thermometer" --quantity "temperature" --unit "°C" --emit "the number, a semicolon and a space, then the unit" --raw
36; °C
